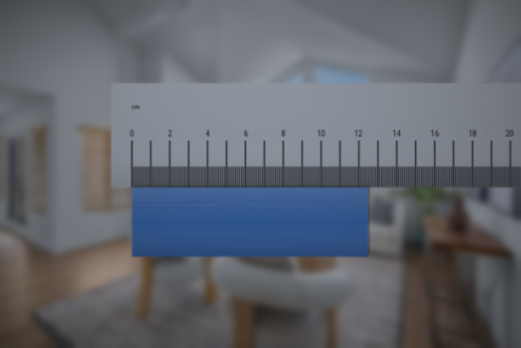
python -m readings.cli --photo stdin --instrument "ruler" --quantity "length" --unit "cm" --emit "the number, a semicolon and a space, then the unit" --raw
12.5; cm
